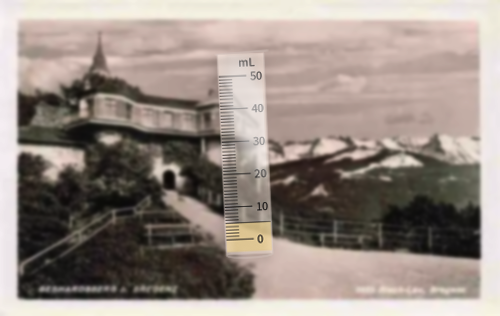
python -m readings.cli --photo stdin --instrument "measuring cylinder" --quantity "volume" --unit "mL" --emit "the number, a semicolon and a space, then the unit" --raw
5; mL
